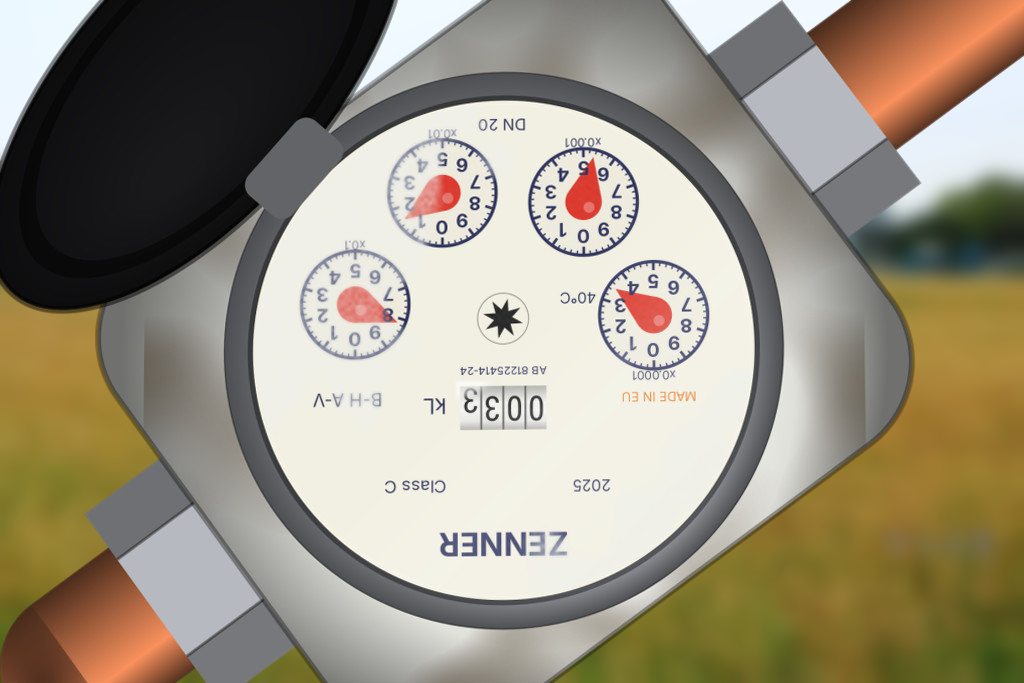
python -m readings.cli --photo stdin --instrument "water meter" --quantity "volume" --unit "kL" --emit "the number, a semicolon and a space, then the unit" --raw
32.8153; kL
